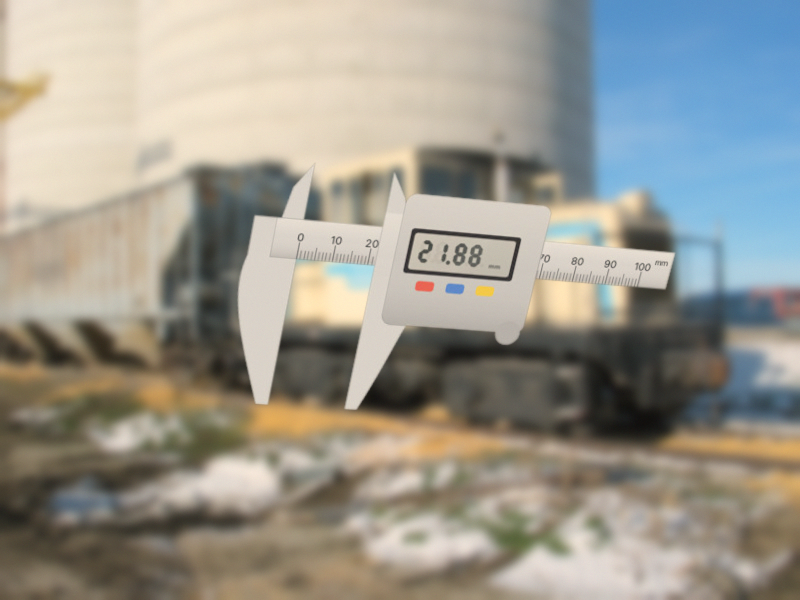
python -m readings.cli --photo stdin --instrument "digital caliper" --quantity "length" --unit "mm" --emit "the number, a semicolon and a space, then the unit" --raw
21.88; mm
